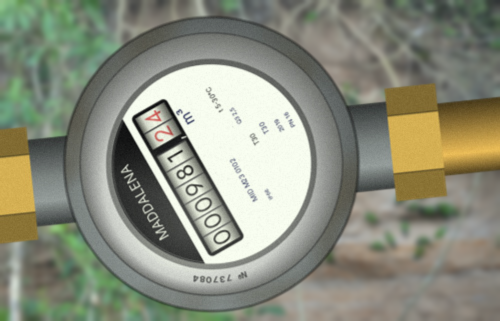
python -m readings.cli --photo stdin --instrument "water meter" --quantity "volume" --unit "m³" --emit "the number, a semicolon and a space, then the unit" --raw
981.24; m³
